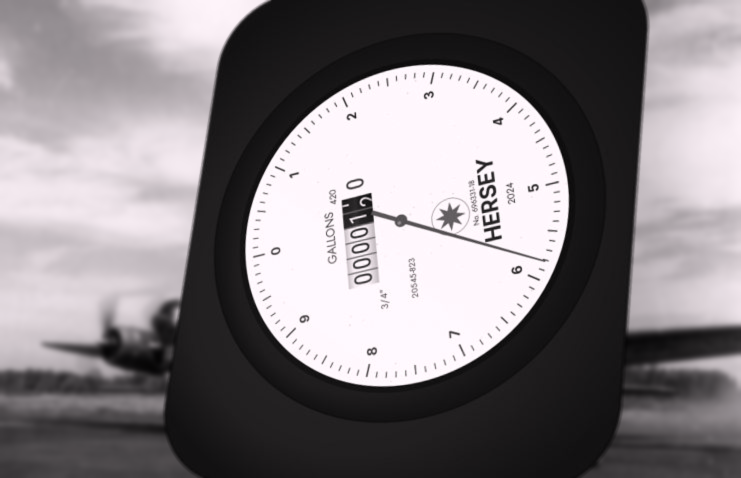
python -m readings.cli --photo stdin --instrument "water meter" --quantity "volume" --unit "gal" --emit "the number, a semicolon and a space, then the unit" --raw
115.8; gal
